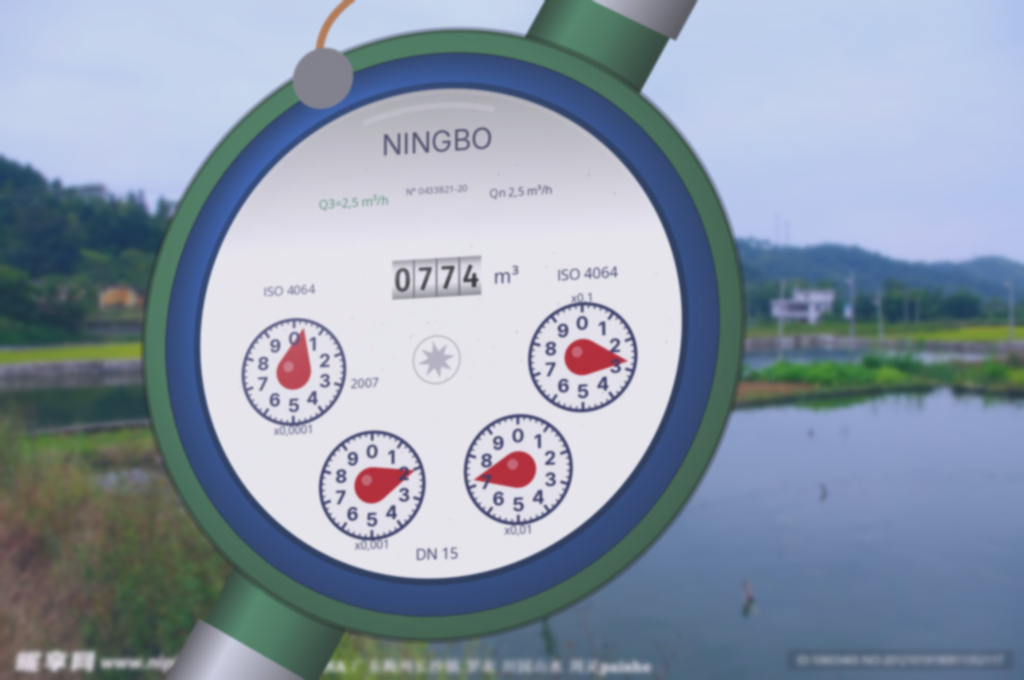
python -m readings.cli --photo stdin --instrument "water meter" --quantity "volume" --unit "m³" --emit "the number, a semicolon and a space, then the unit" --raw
774.2720; m³
